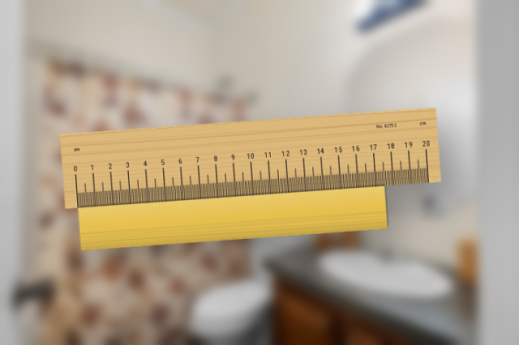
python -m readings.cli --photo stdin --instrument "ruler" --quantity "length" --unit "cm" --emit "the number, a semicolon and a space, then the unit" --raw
17.5; cm
